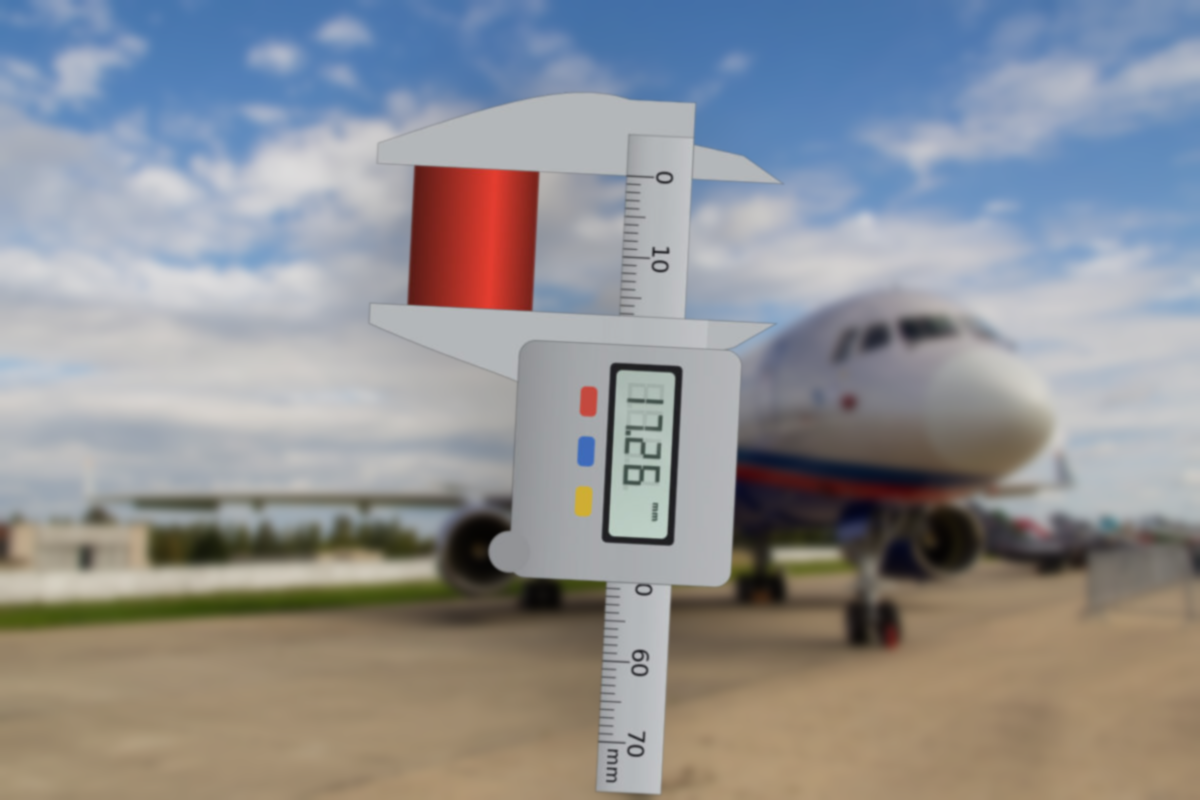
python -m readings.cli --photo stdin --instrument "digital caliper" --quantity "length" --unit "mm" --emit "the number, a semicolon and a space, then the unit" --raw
17.26; mm
